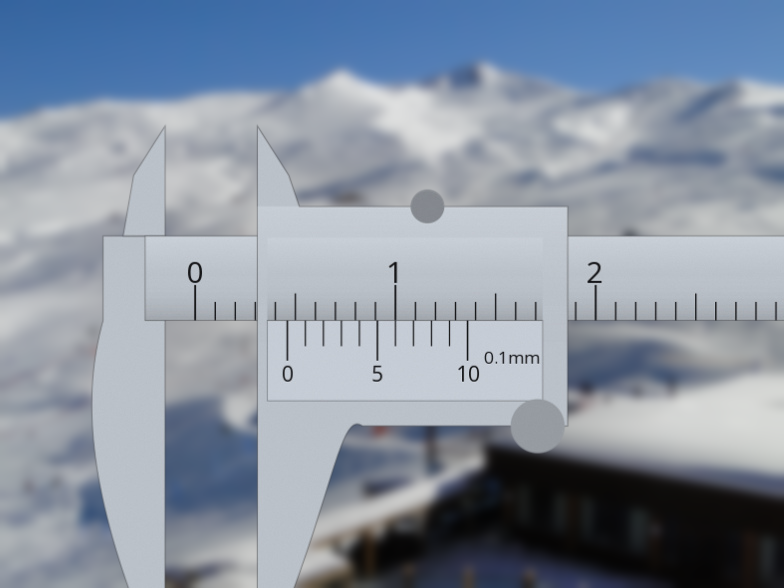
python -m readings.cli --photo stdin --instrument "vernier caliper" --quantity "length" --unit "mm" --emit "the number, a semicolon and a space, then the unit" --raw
4.6; mm
